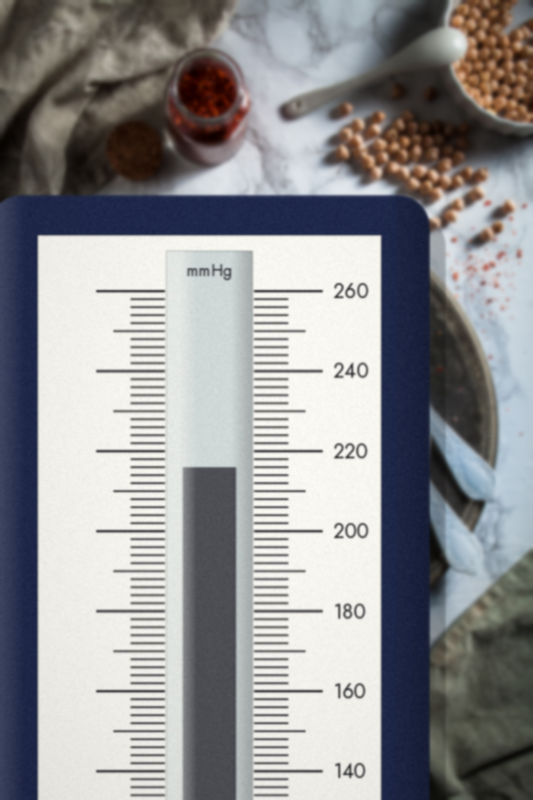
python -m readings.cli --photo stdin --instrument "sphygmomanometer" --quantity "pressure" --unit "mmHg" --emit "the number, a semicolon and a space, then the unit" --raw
216; mmHg
